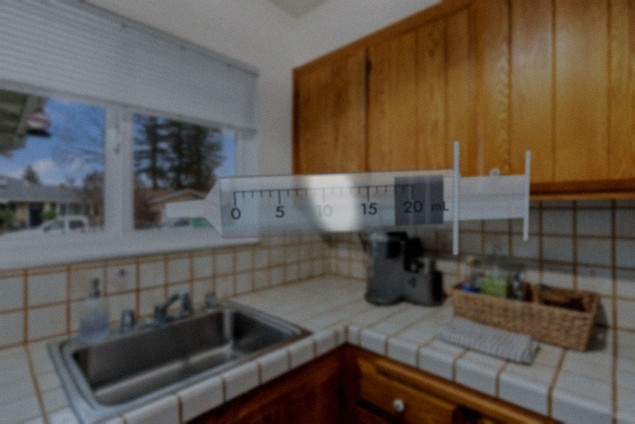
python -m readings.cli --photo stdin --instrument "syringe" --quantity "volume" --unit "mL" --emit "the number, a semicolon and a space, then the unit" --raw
18; mL
